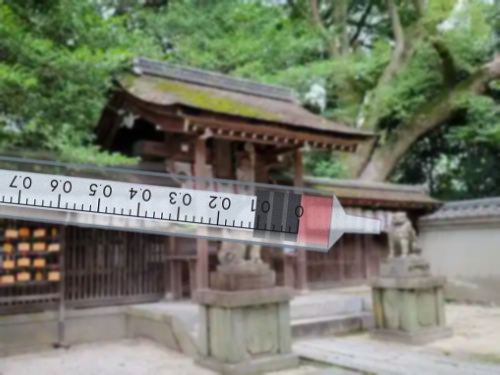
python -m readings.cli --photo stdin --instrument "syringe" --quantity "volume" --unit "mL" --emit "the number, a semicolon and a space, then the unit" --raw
0; mL
